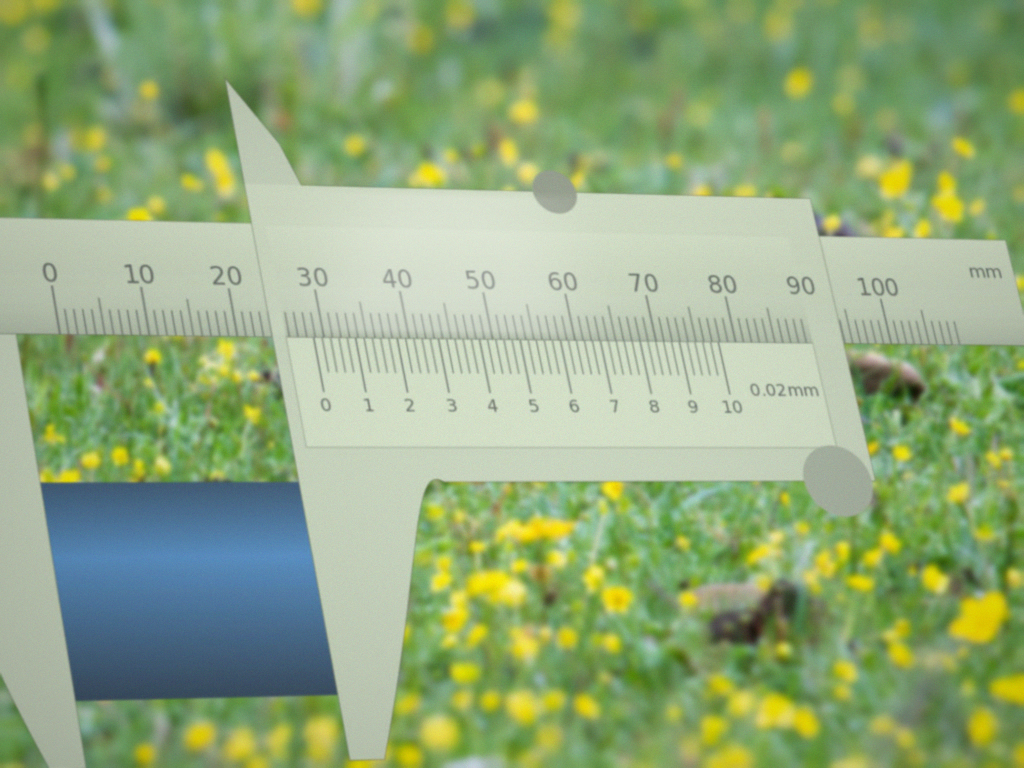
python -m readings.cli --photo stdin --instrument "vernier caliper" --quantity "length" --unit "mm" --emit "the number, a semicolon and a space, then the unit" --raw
28.8; mm
